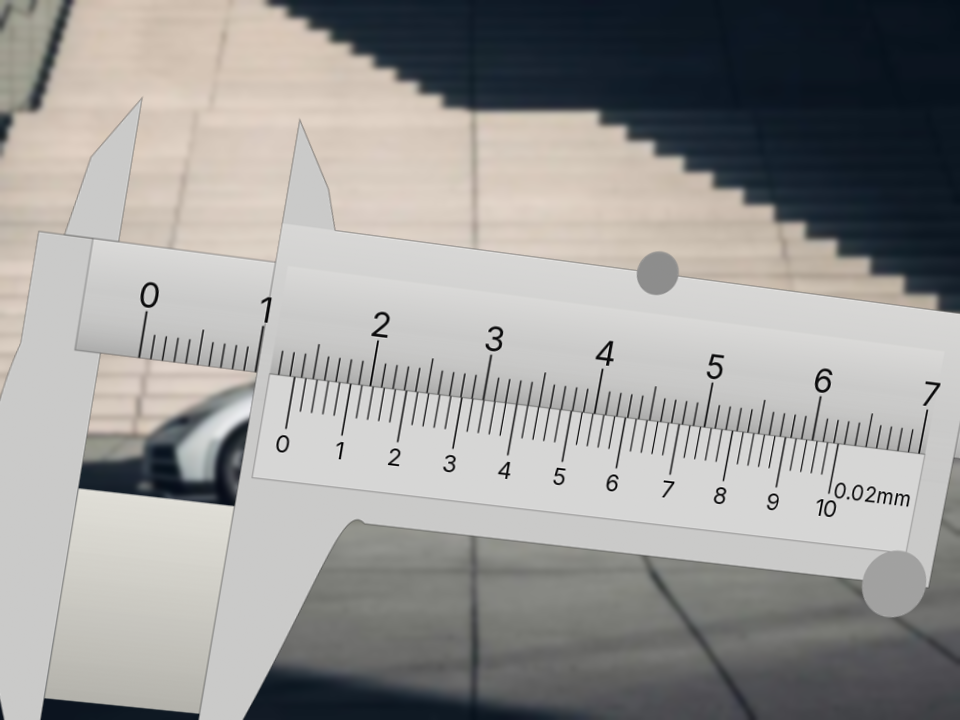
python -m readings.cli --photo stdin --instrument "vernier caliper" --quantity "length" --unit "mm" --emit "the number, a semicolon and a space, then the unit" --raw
13.4; mm
